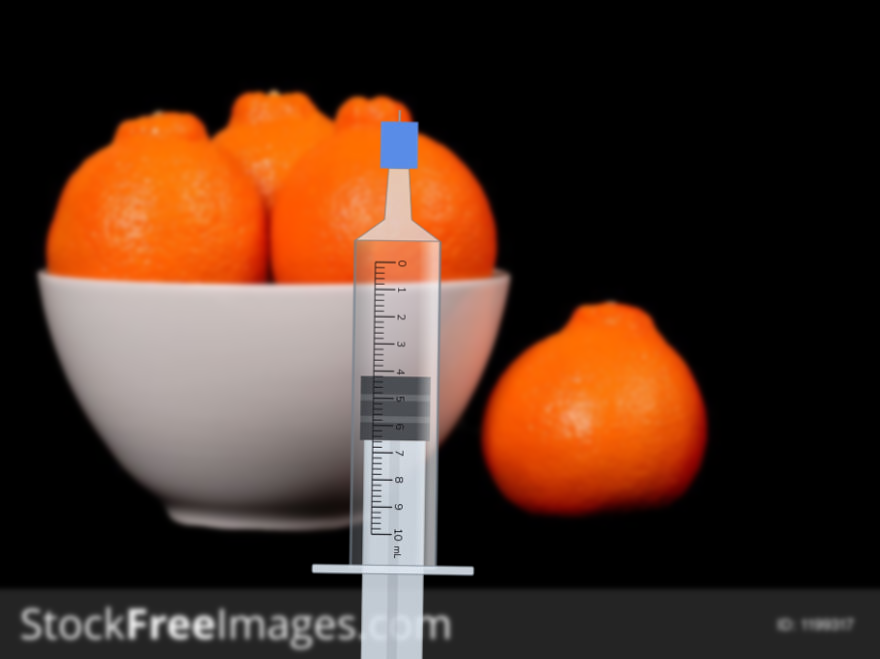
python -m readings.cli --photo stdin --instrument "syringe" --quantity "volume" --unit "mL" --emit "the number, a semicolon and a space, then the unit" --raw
4.2; mL
